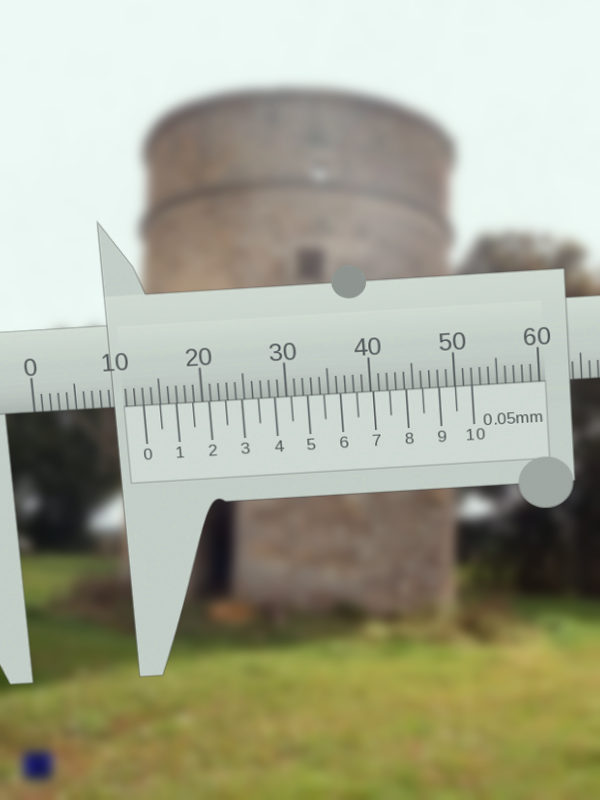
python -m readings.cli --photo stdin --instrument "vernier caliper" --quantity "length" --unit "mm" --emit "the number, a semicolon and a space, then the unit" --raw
13.0; mm
